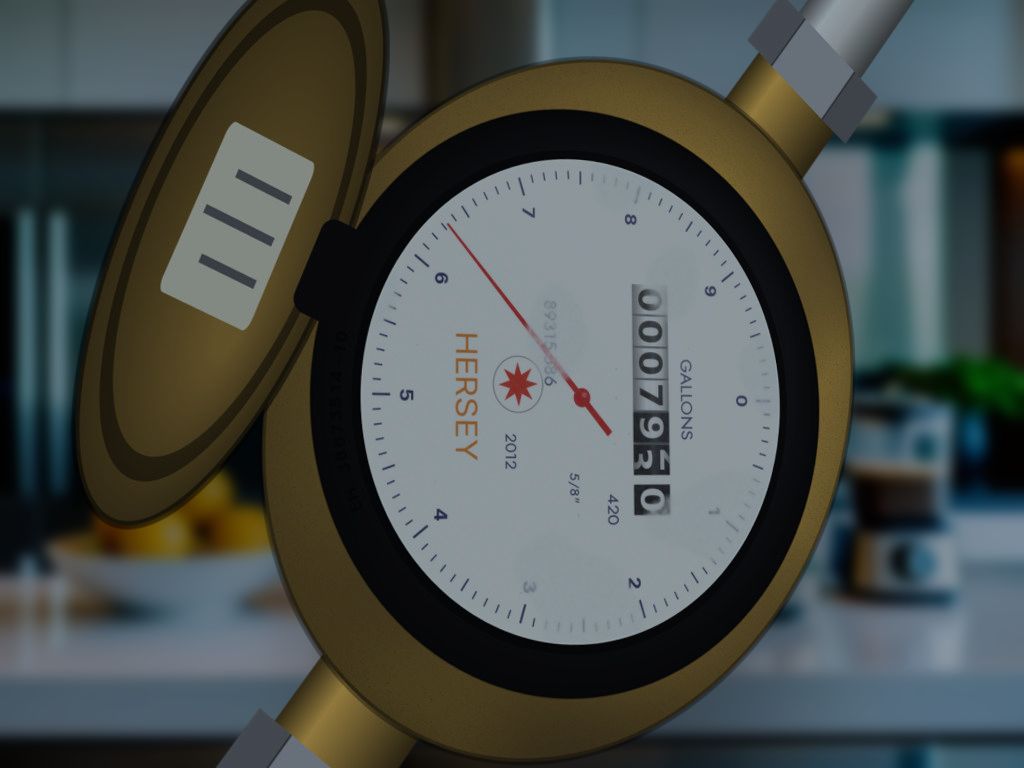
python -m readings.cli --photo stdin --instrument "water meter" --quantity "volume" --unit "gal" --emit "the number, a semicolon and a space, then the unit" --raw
7926.3; gal
